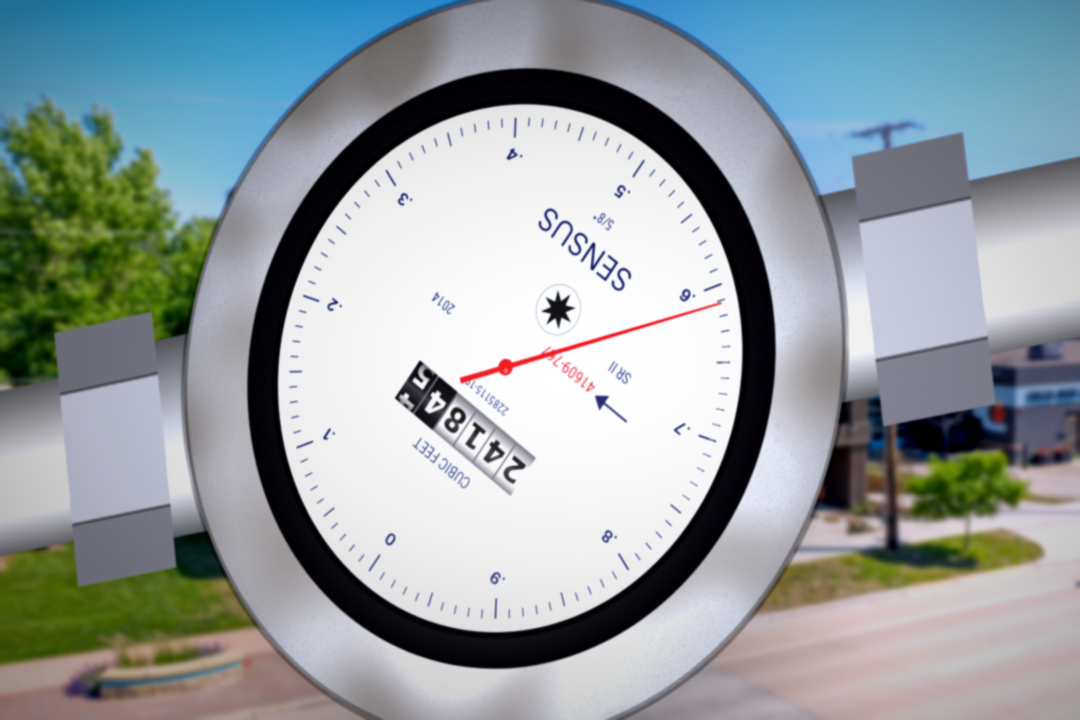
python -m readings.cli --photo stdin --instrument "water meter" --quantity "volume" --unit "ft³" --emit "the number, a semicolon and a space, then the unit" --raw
241844.61; ft³
